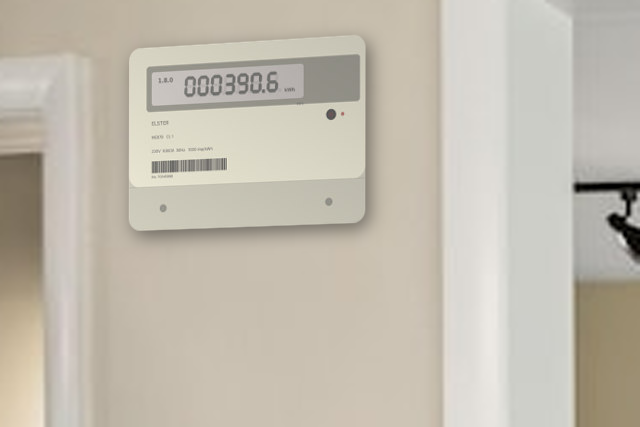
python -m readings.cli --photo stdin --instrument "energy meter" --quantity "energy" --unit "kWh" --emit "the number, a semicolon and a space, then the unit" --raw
390.6; kWh
